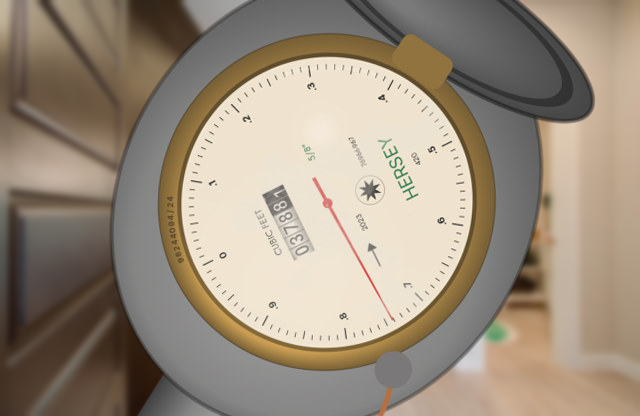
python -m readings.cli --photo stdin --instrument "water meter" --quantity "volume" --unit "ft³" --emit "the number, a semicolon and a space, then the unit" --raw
37880.74; ft³
